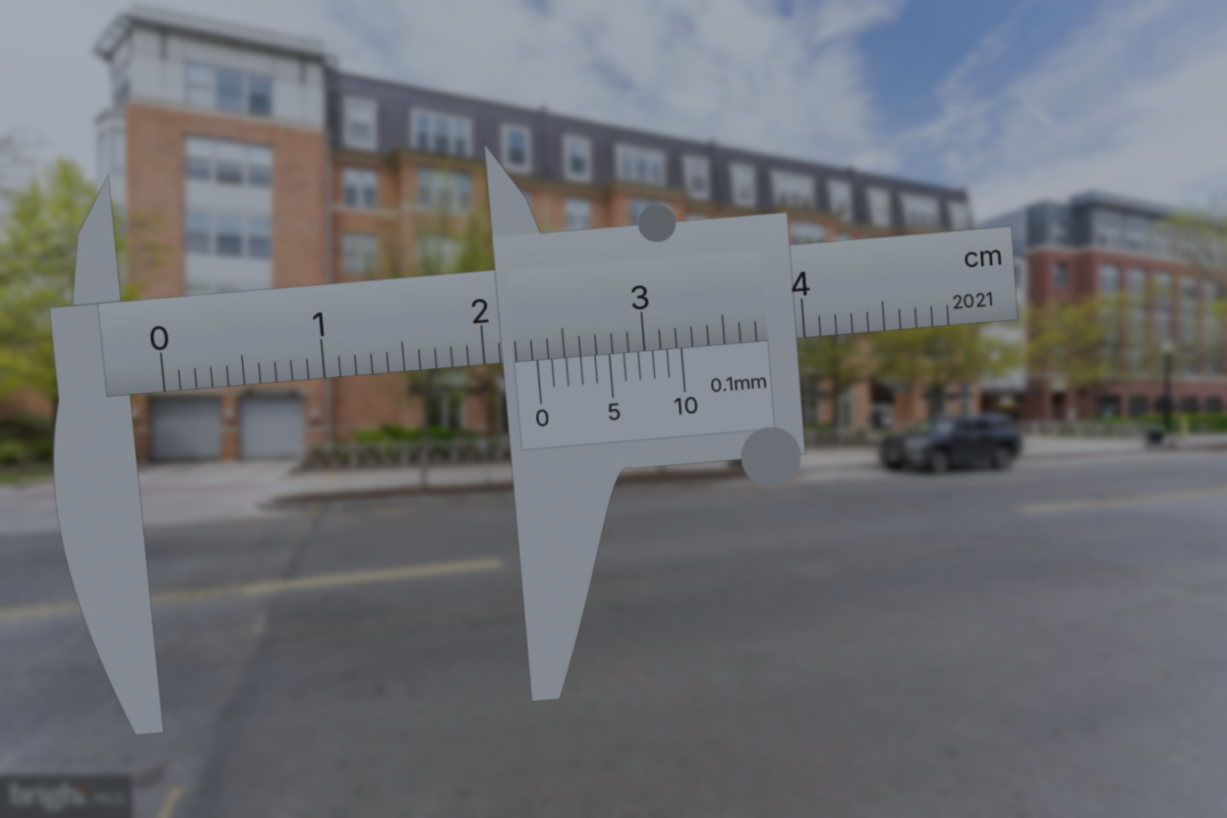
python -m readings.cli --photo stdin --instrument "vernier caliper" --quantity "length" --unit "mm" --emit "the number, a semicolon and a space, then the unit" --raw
23.3; mm
